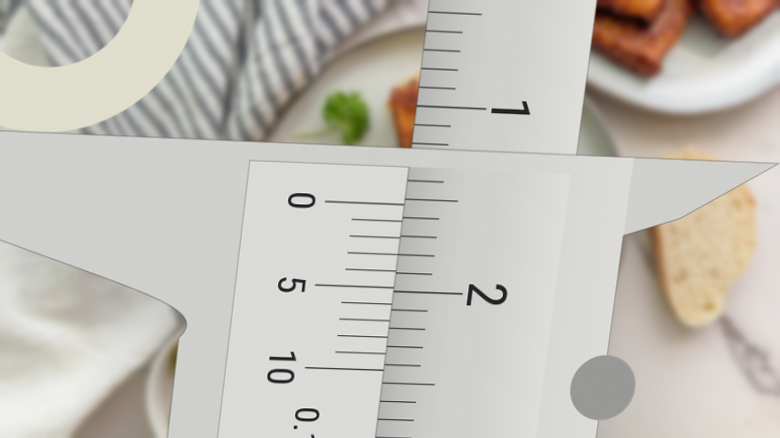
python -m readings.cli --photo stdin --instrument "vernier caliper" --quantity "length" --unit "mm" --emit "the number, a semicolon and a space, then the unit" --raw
15.3; mm
